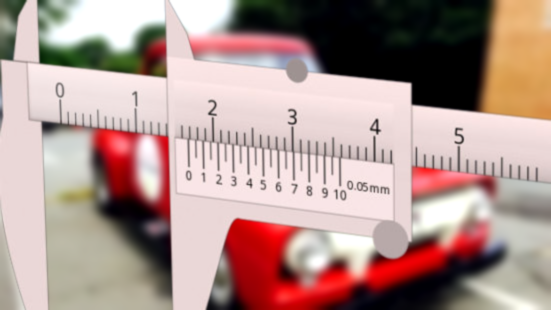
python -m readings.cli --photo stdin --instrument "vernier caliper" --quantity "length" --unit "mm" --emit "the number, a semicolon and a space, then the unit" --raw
16.8; mm
